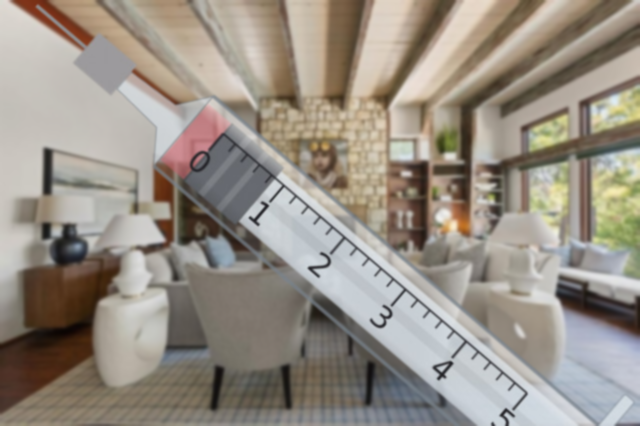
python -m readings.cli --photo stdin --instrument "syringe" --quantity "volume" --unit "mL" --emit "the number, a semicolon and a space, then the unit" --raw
0; mL
